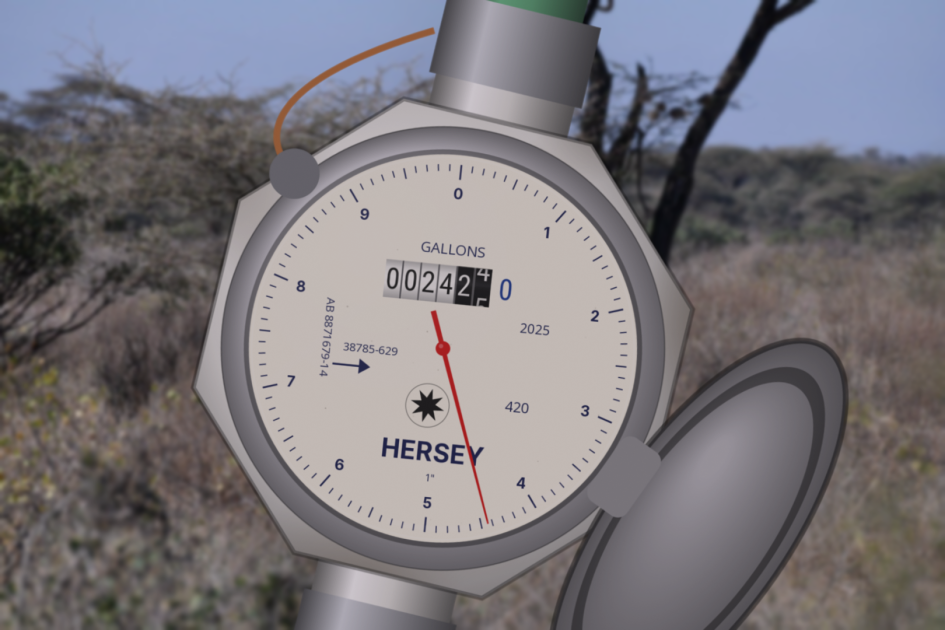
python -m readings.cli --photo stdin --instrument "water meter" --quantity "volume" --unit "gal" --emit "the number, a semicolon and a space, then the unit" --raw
24244.4; gal
